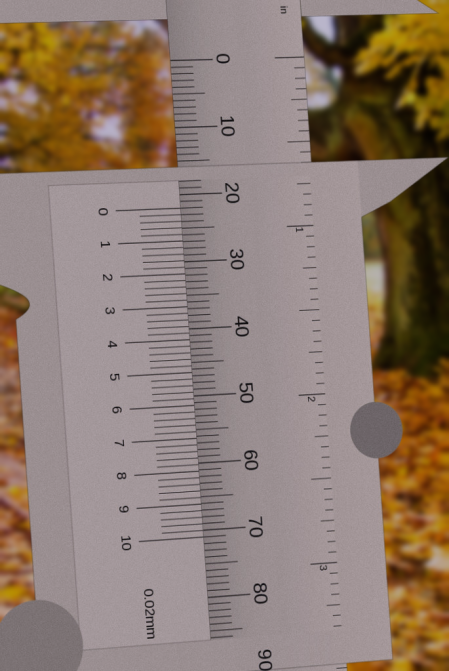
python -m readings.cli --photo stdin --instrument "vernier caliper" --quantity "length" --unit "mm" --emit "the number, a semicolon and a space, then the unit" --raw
22.0; mm
